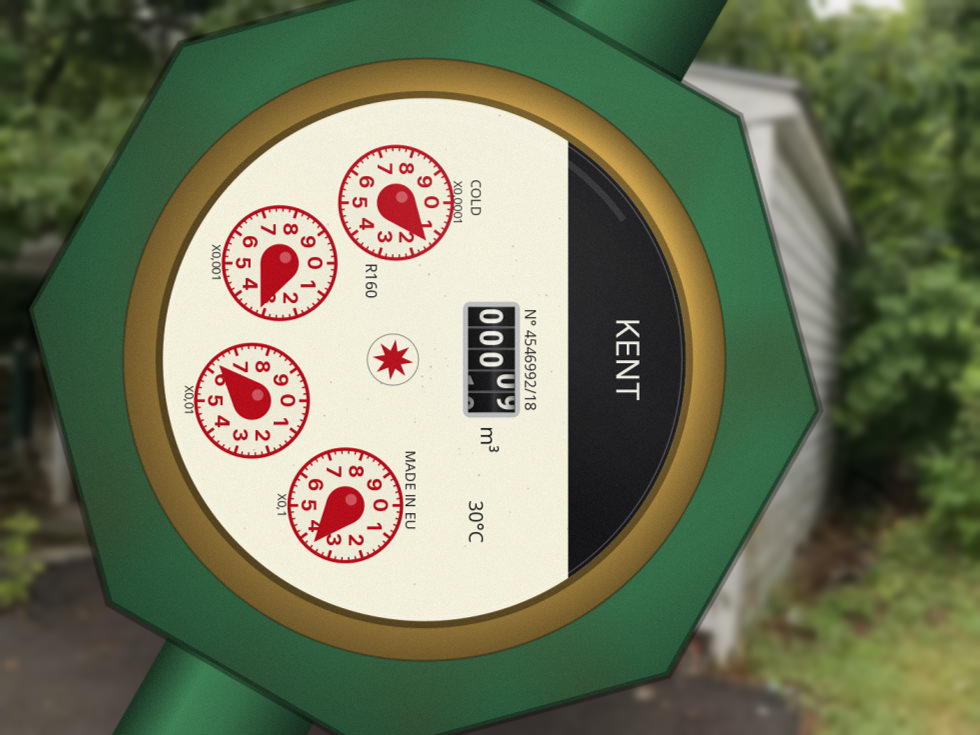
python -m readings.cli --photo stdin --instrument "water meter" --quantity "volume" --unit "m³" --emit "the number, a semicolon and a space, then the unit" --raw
9.3631; m³
